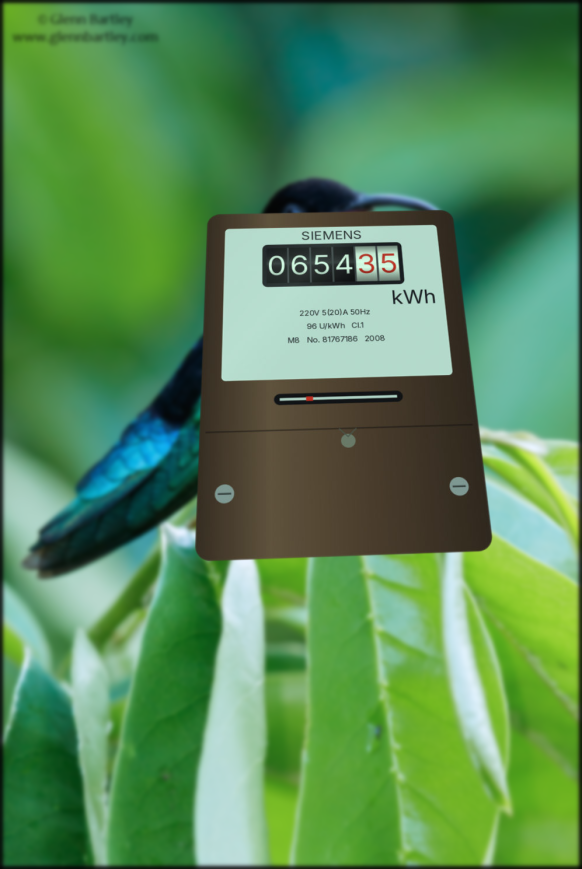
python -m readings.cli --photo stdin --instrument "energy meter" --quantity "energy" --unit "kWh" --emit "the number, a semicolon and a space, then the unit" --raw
654.35; kWh
